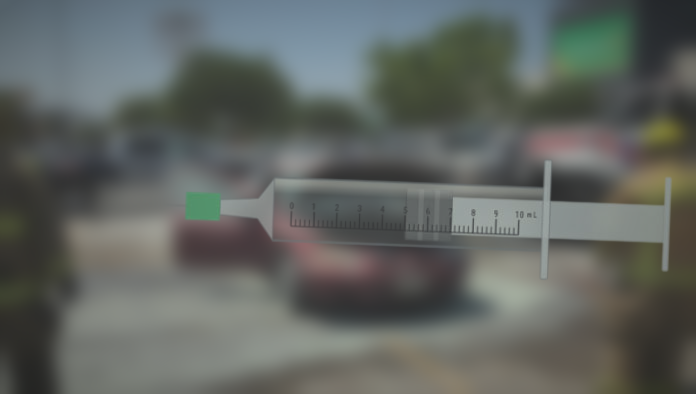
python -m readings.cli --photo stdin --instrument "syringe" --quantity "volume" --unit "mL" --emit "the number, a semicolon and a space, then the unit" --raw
5; mL
